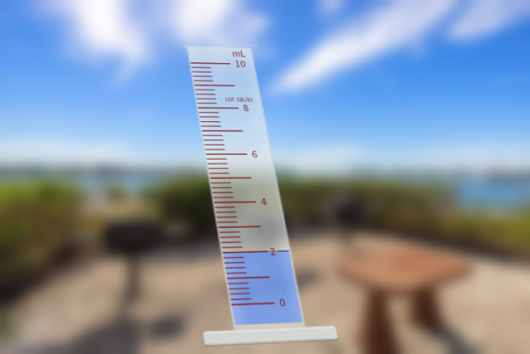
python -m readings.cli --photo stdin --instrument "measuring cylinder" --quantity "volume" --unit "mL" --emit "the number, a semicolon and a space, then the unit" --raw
2; mL
